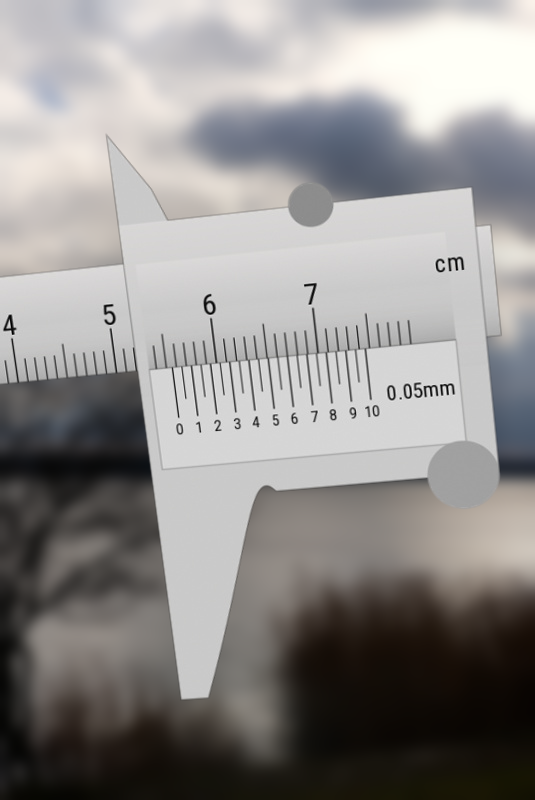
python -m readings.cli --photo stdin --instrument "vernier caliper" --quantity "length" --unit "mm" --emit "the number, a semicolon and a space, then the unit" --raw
55.6; mm
